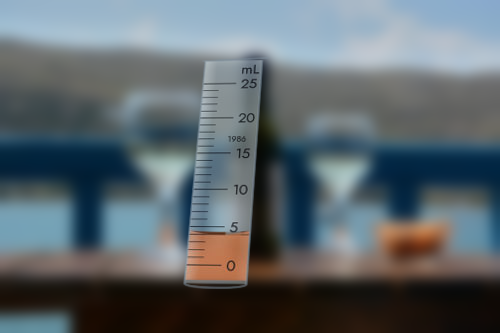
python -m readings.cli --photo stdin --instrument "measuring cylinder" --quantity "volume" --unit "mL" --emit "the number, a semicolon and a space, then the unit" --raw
4; mL
